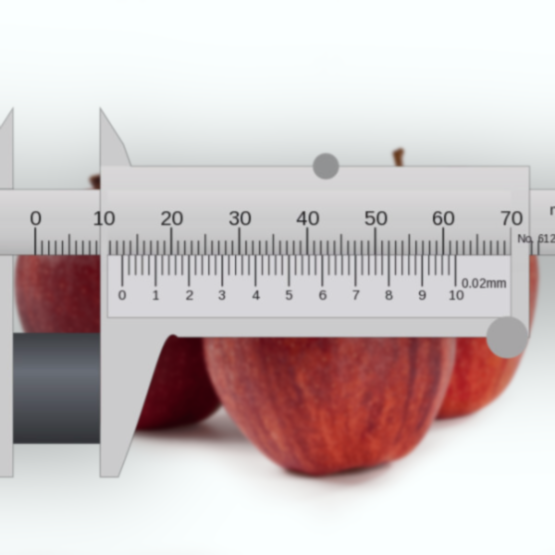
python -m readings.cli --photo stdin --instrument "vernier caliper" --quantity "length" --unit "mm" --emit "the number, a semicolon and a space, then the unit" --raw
12.8; mm
